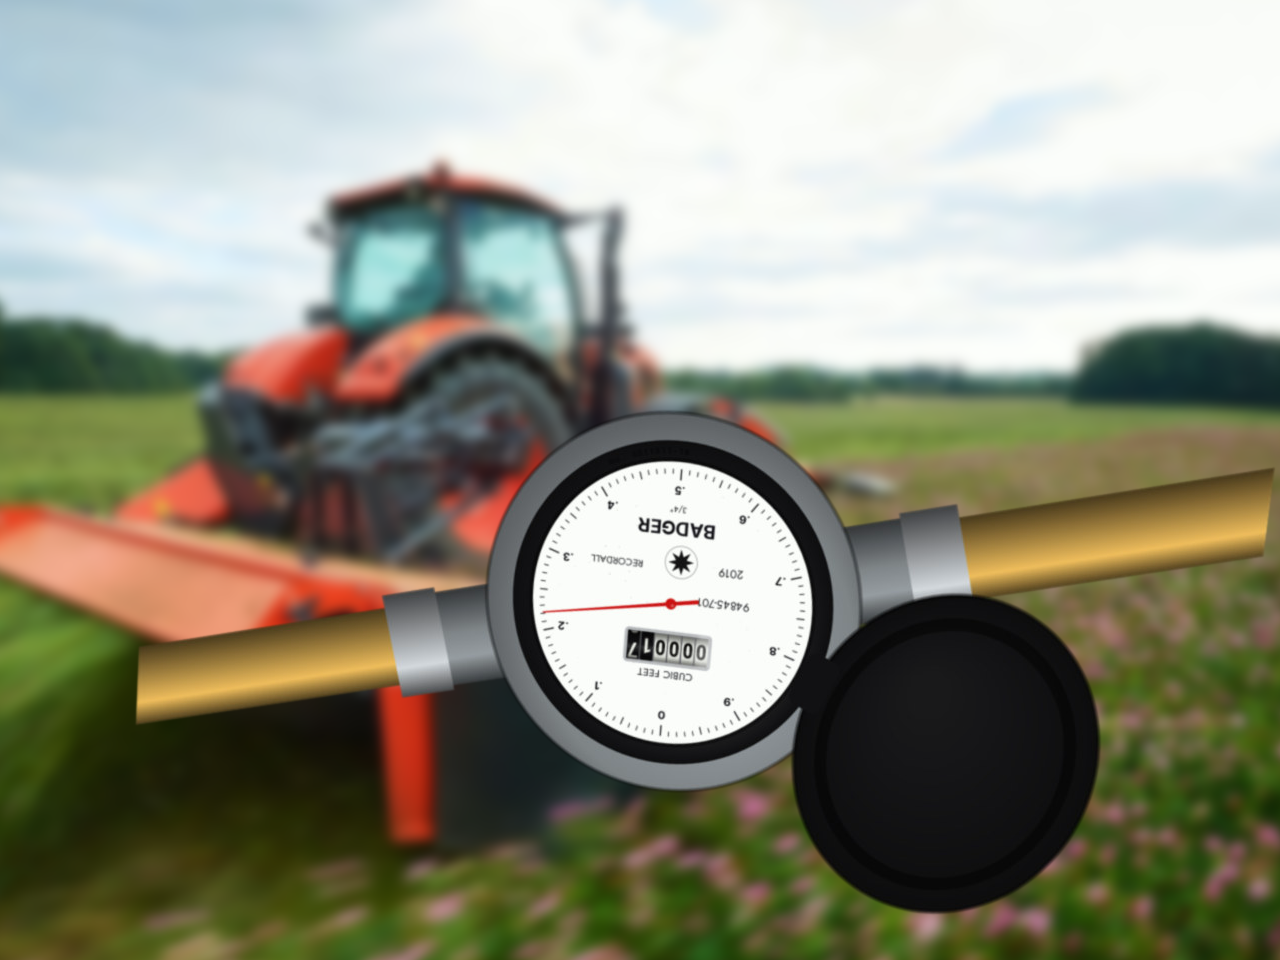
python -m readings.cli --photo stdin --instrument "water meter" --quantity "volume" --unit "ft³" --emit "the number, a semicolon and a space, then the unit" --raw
17.22; ft³
